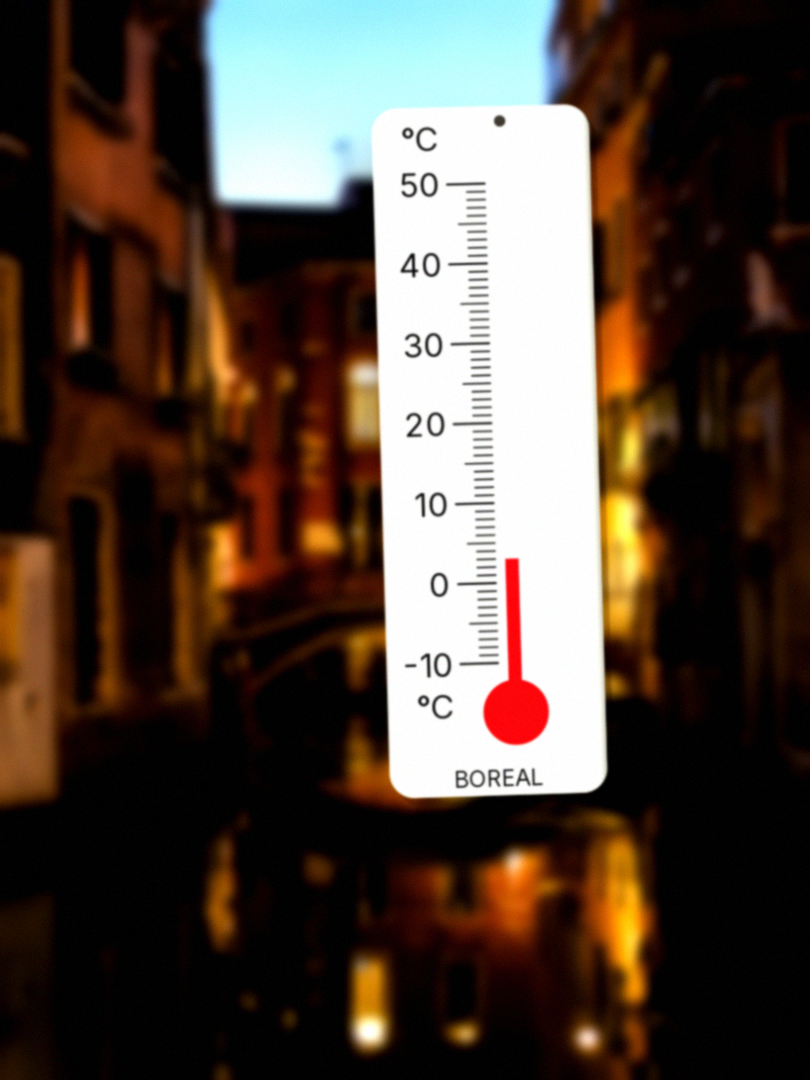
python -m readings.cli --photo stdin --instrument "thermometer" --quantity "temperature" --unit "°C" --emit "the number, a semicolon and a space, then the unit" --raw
3; °C
